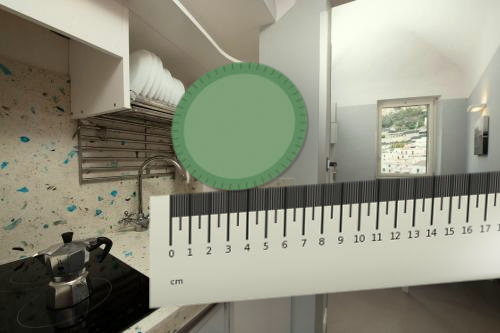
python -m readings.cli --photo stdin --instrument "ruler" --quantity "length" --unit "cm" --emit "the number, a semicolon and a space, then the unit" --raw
7; cm
